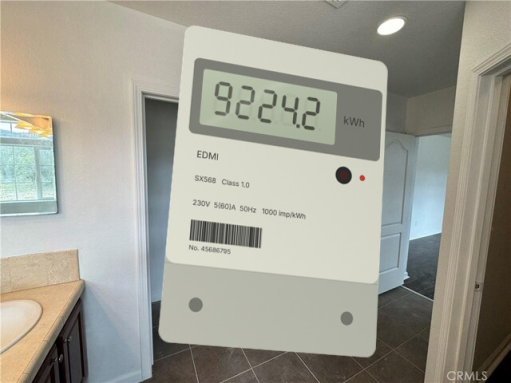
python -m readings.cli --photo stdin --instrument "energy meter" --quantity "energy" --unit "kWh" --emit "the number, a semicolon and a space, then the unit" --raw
9224.2; kWh
